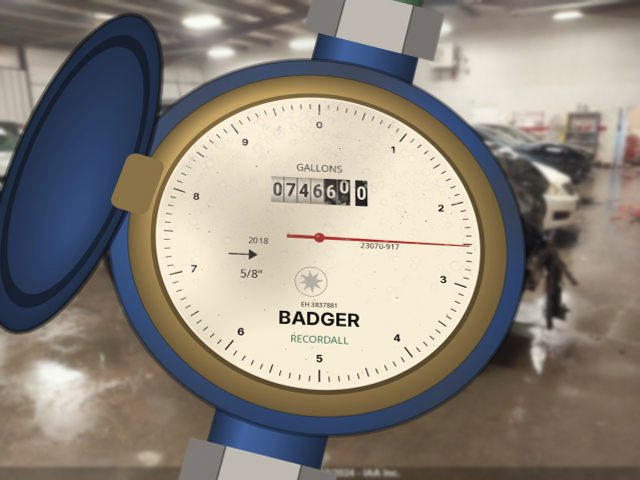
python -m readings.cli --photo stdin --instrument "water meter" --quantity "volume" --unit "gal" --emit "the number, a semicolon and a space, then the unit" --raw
746602.5; gal
